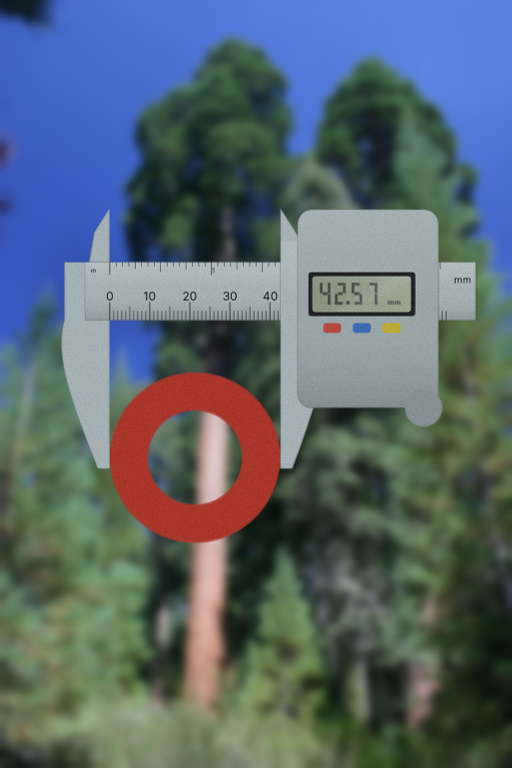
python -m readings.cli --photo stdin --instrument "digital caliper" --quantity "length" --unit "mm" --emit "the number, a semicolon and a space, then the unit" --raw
42.57; mm
